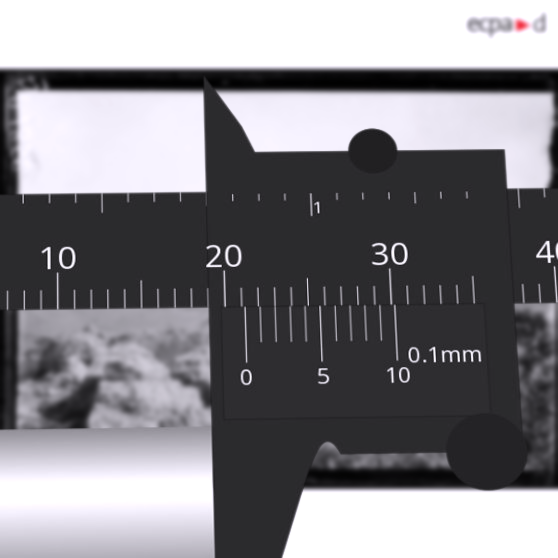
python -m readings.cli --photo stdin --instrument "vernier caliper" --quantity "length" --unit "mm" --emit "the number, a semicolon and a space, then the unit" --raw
21.2; mm
